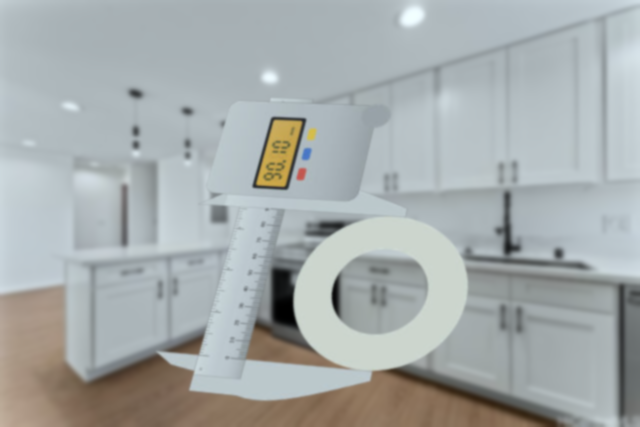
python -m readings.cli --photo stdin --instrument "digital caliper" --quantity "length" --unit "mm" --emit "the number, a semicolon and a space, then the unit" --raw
90.10; mm
